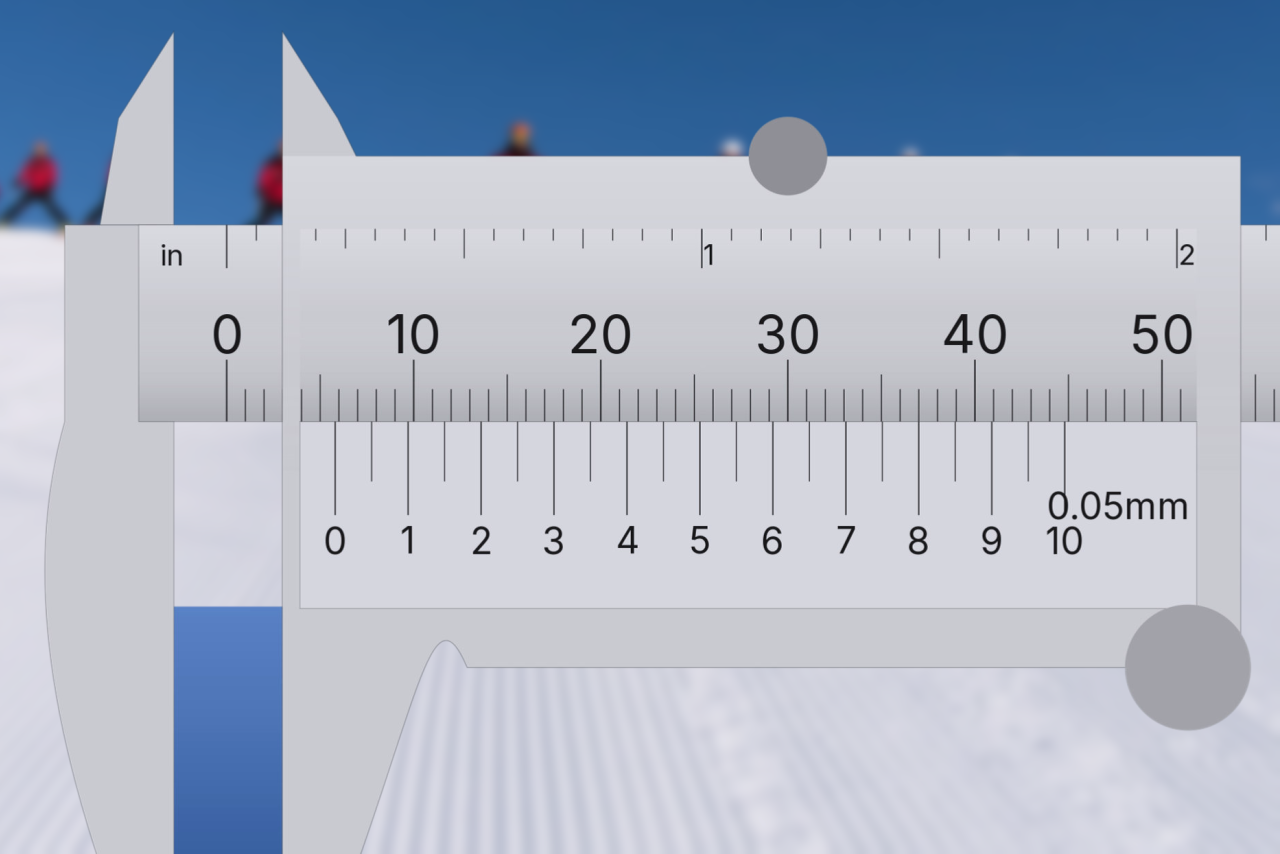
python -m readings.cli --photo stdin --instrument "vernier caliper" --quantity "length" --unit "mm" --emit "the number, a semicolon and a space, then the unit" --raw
5.8; mm
